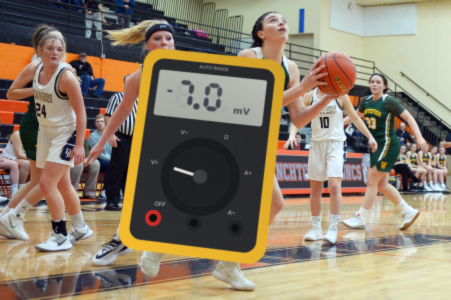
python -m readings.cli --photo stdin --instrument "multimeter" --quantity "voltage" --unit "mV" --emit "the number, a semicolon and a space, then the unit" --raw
-7.0; mV
